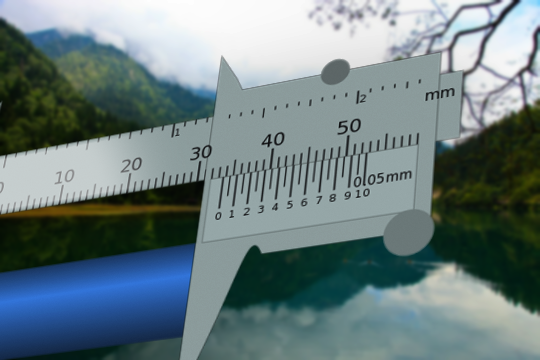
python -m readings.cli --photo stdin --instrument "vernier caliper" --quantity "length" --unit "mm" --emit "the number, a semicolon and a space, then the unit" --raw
33.6; mm
